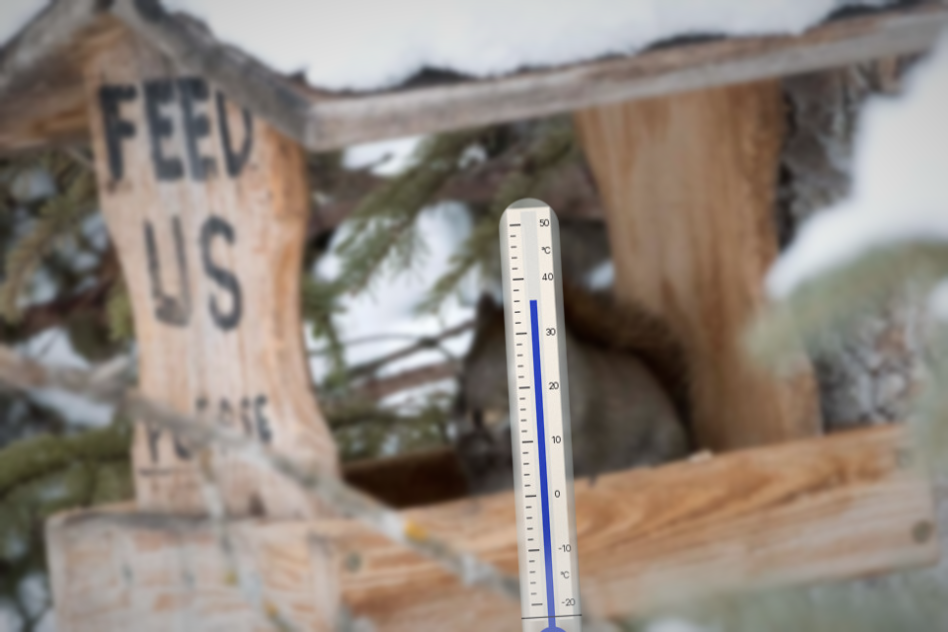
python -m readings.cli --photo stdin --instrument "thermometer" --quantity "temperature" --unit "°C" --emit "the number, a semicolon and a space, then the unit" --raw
36; °C
